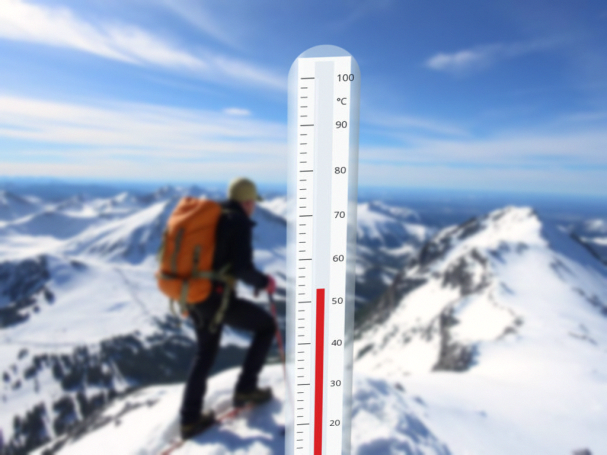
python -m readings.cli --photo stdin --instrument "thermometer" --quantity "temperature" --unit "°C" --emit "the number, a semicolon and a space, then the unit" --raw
53; °C
